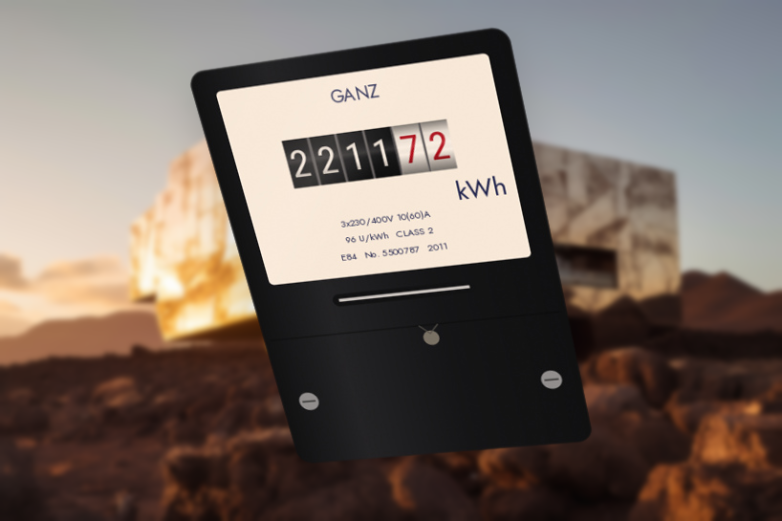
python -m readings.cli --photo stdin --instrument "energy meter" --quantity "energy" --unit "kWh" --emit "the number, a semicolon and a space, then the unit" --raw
2211.72; kWh
